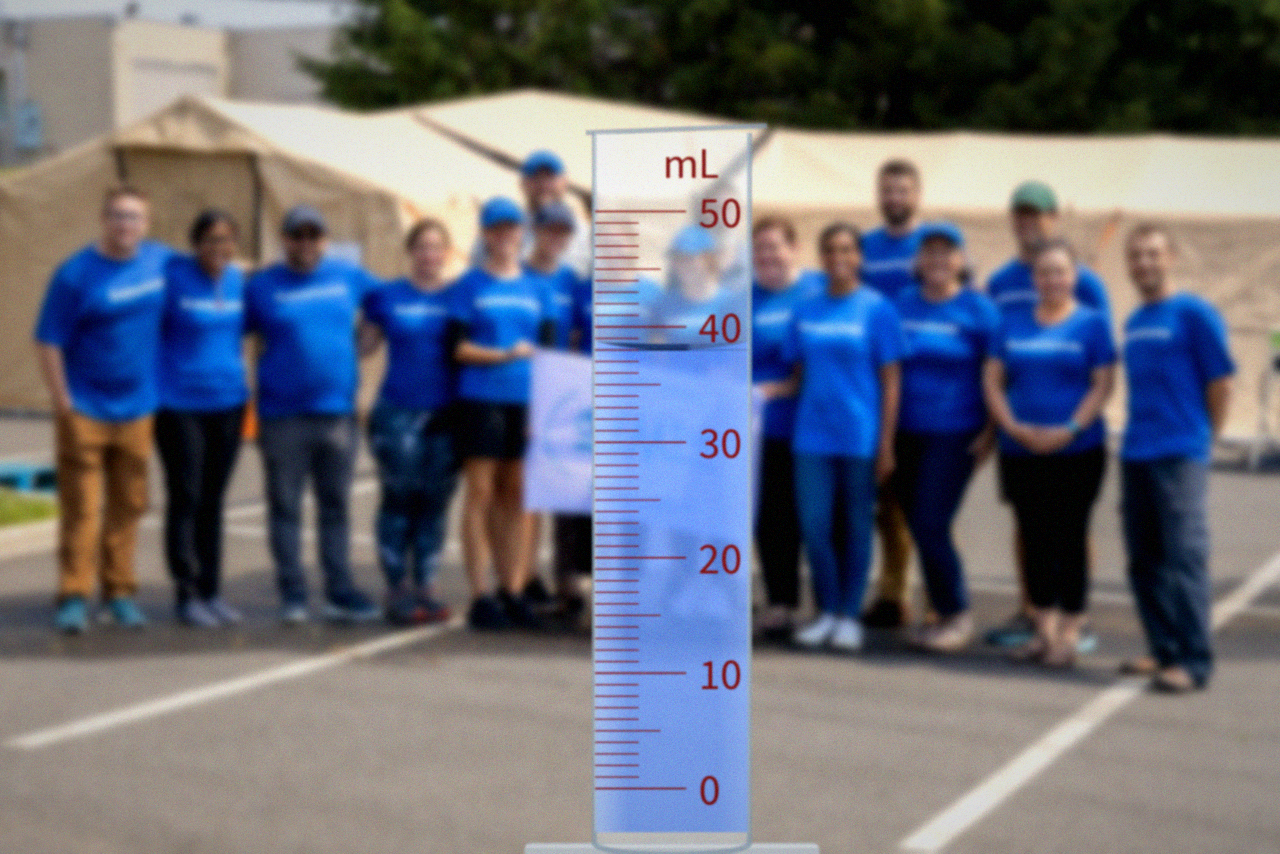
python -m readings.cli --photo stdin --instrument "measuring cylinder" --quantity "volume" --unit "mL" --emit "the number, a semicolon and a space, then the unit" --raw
38; mL
